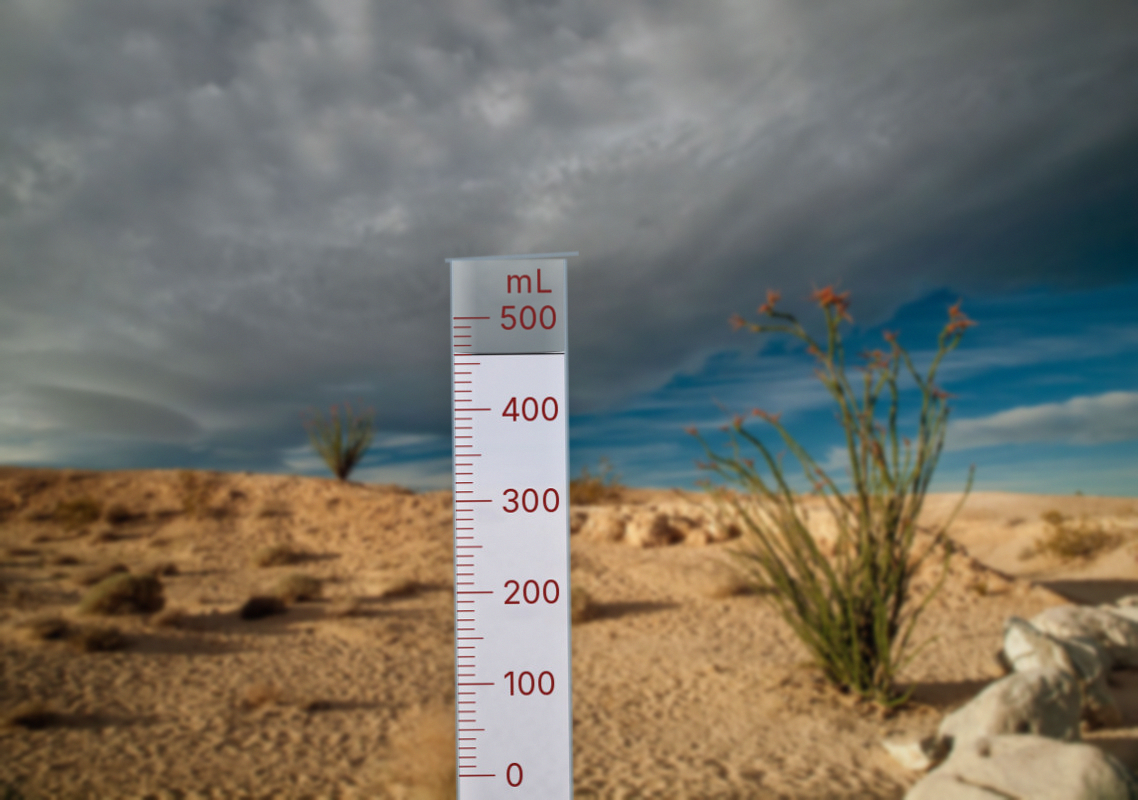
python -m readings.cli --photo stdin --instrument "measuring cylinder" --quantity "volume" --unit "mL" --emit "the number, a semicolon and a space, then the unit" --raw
460; mL
